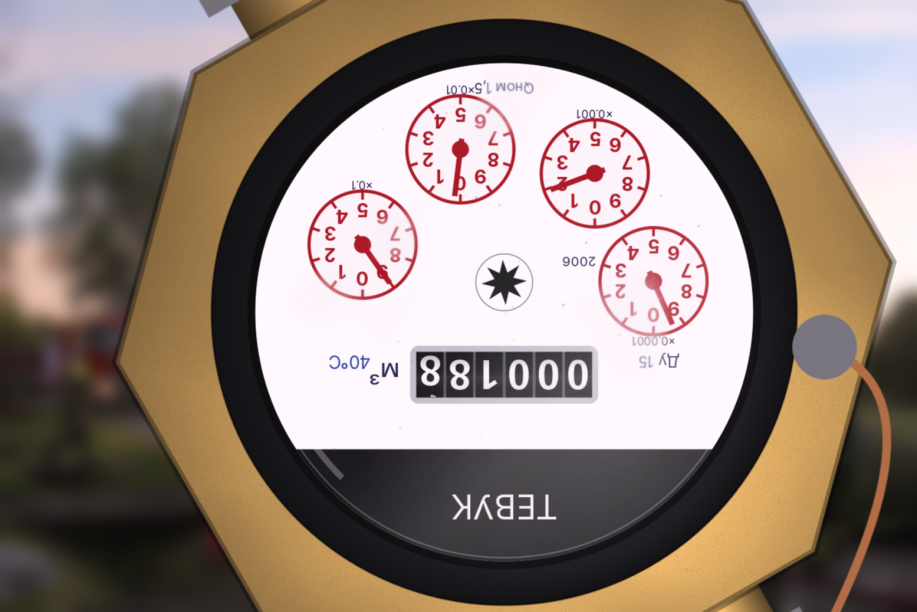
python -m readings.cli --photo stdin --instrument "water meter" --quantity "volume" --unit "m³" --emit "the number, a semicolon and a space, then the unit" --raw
187.9019; m³
